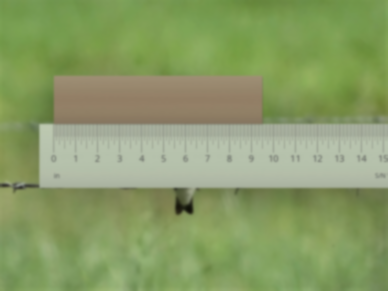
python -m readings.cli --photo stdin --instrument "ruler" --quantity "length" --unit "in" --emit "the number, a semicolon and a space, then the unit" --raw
9.5; in
